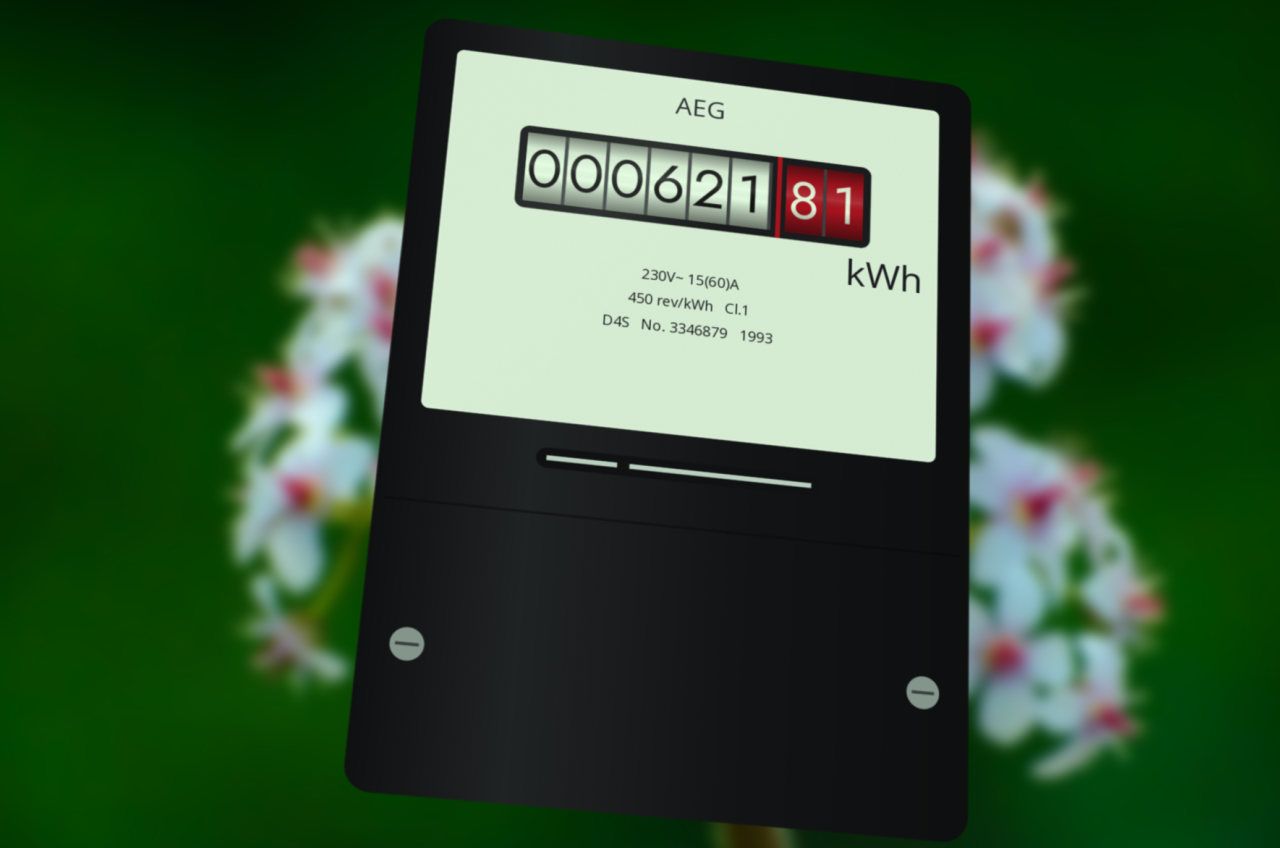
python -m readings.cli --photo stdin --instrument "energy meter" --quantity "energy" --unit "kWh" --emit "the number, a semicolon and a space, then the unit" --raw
621.81; kWh
